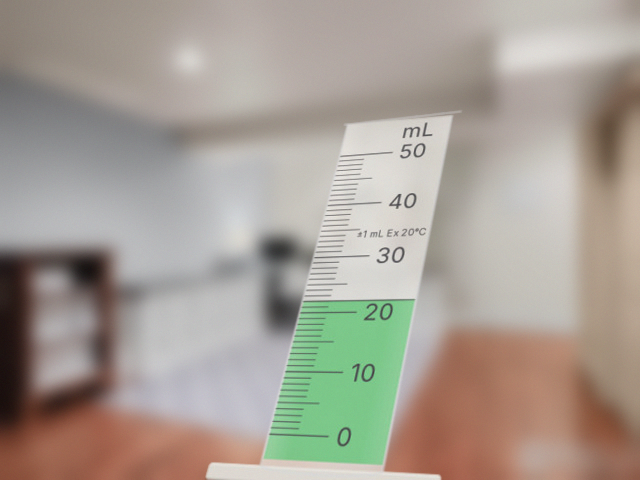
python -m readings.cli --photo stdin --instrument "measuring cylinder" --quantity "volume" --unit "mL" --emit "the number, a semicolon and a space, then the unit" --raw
22; mL
